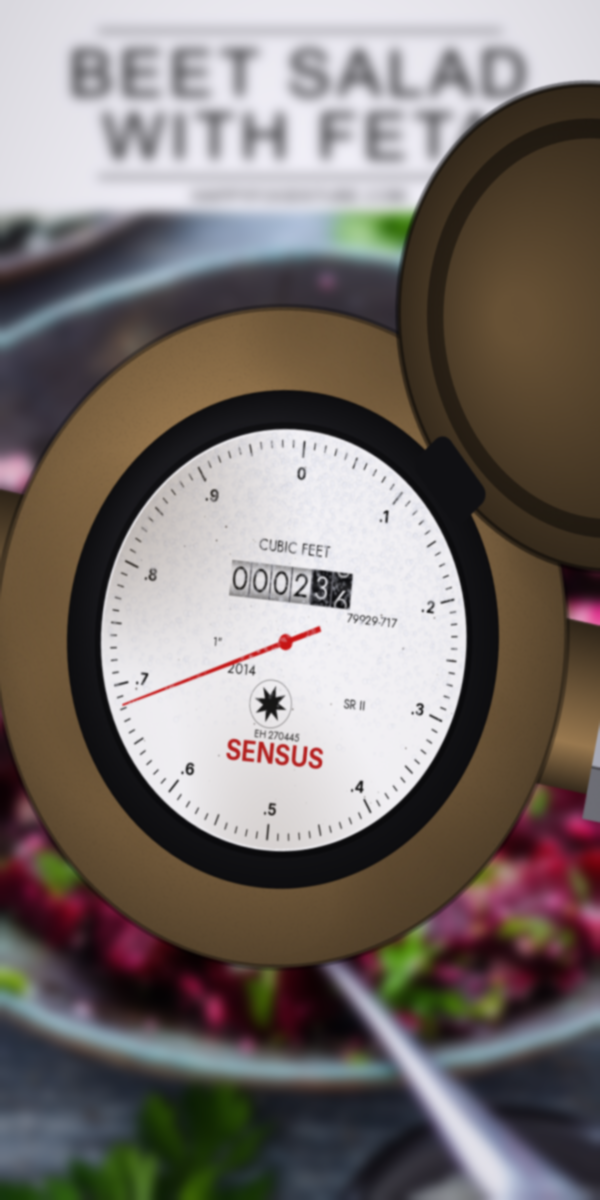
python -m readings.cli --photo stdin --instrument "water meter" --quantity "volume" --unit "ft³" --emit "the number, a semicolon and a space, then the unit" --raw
235.68; ft³
